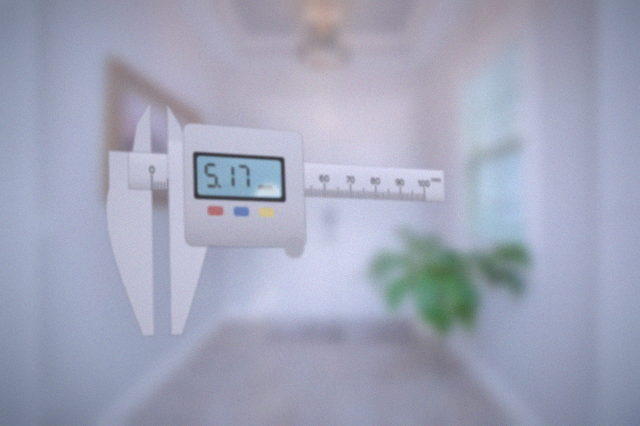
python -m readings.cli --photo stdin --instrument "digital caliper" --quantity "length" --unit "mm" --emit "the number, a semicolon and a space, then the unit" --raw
5.17; mm
